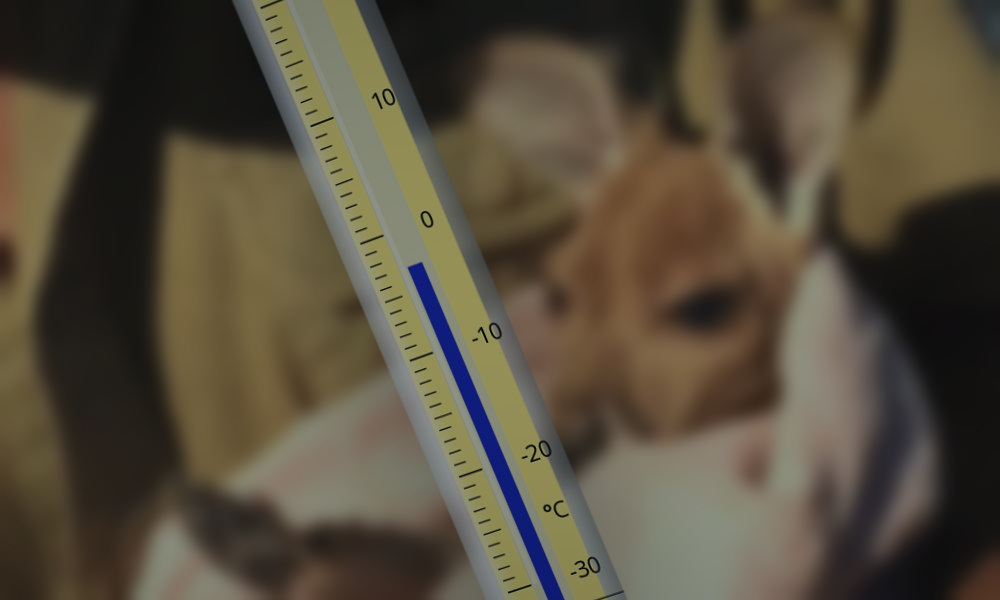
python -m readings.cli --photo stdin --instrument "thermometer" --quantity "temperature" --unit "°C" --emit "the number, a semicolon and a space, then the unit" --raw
-3; °C
